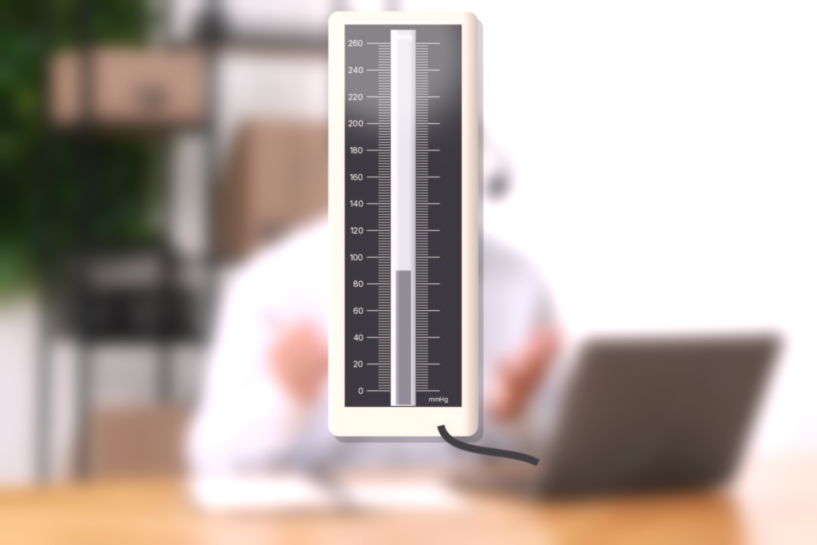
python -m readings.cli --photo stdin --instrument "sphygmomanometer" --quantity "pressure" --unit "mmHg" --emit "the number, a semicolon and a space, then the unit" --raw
90; mmHg
